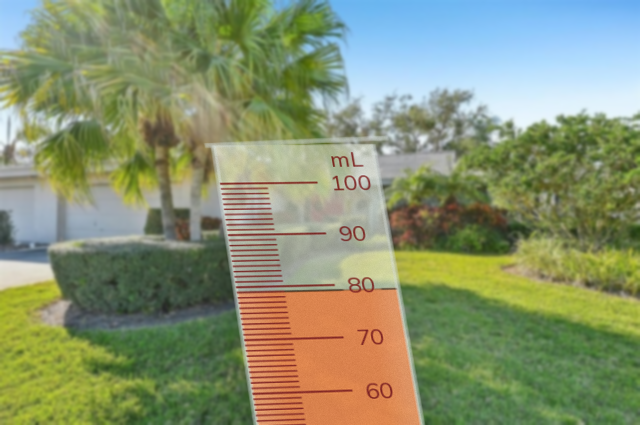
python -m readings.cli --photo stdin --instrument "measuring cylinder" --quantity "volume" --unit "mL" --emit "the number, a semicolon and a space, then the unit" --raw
79; mL
